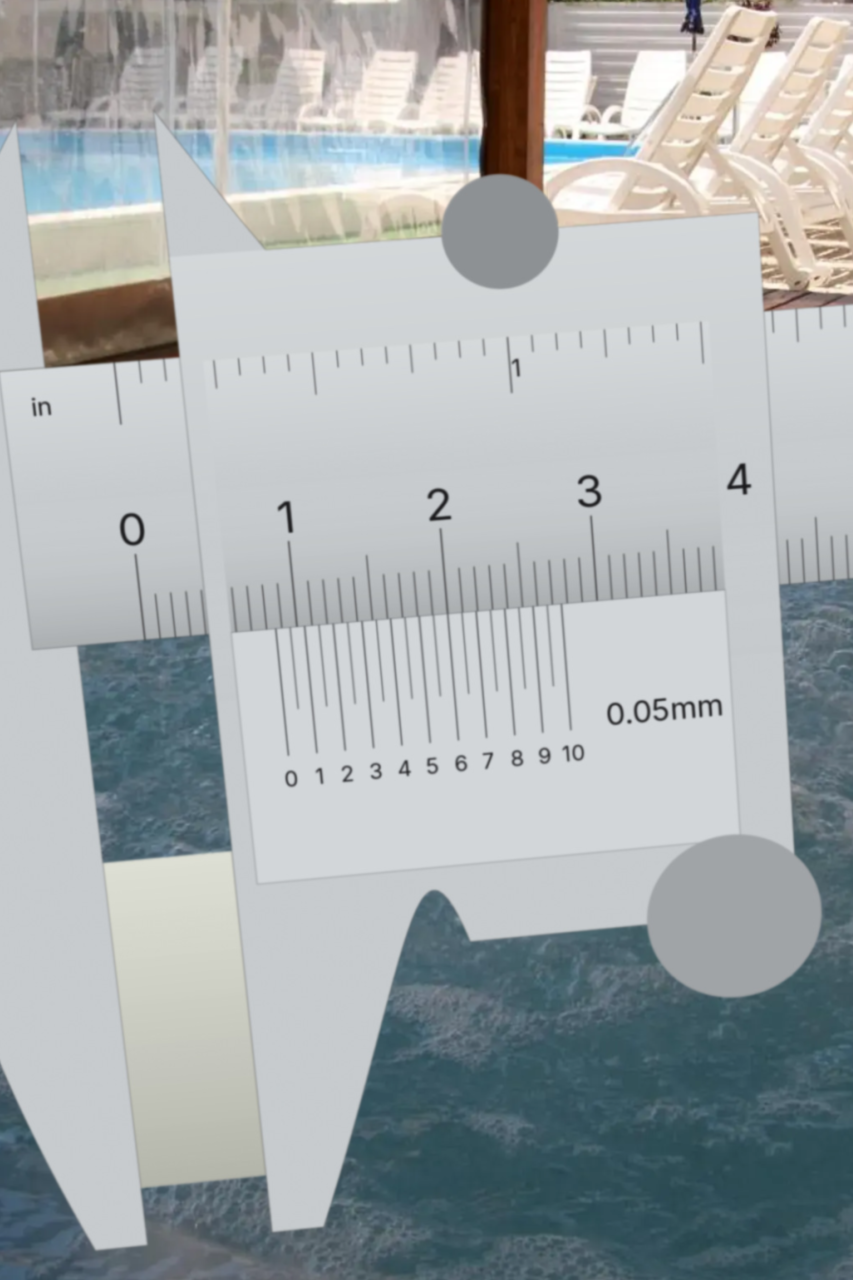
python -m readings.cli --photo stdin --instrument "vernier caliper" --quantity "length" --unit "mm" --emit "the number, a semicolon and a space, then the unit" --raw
8.6; mm
